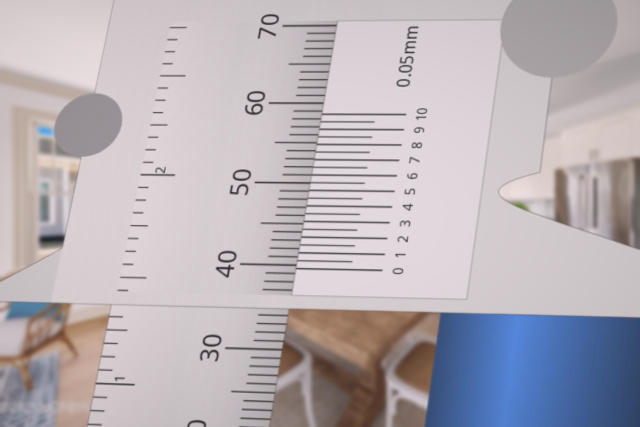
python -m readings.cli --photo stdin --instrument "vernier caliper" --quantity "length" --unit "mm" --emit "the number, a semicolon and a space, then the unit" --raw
39.6; mm
